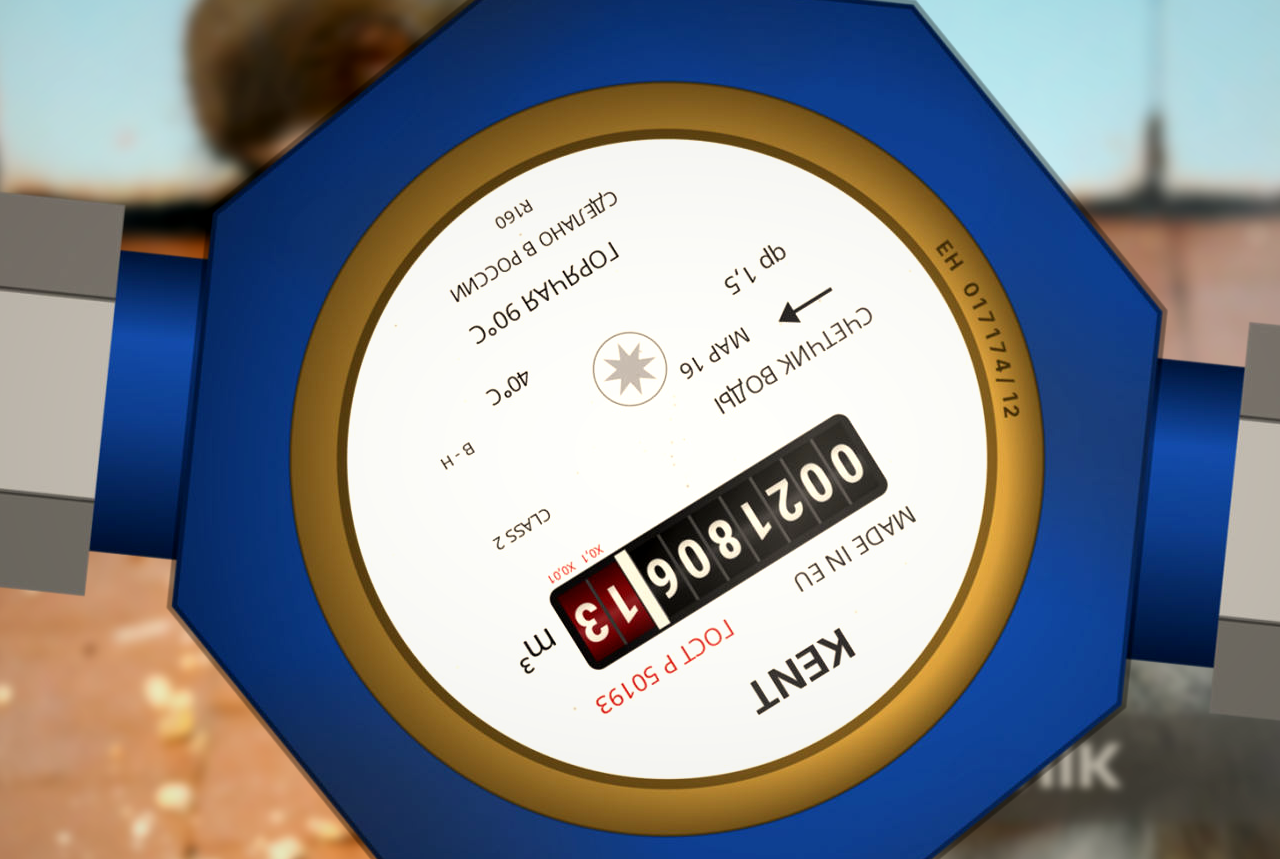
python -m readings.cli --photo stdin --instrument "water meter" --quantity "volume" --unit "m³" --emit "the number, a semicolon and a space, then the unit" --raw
21806.13; m³
